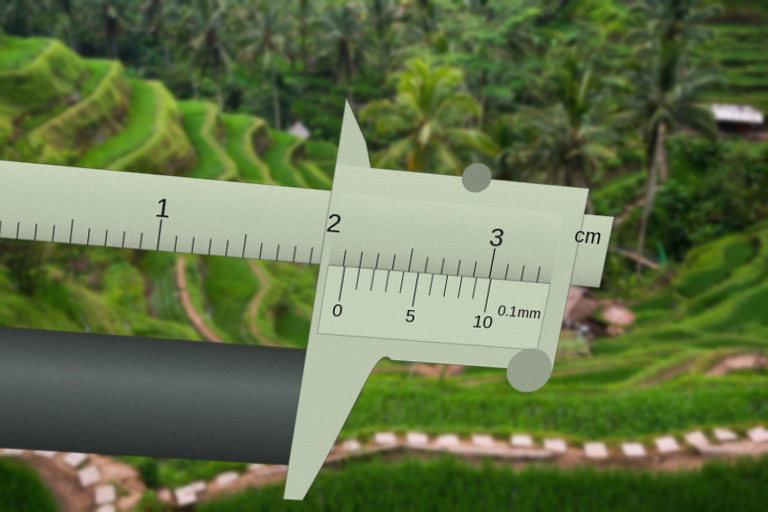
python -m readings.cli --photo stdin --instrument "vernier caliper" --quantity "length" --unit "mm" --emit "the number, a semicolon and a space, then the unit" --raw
21.1; mm
